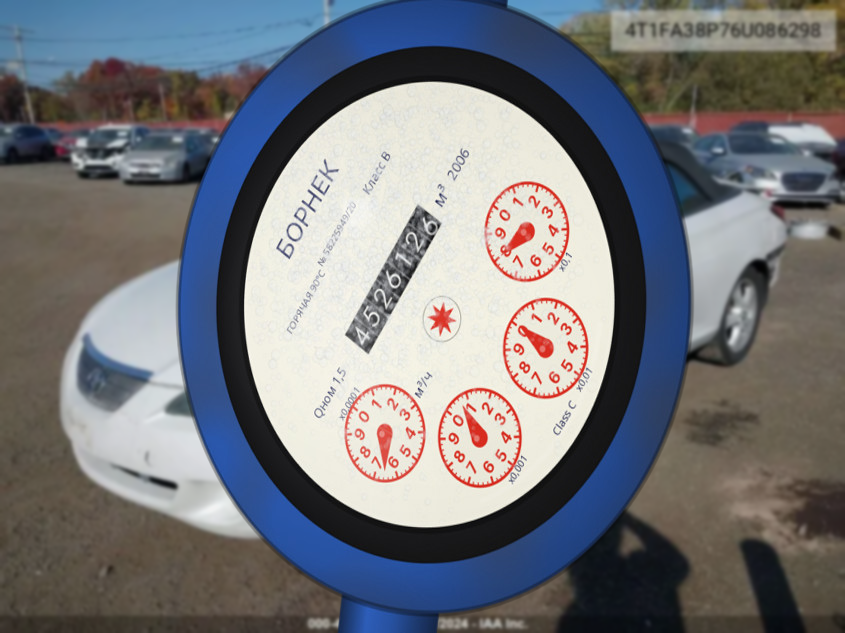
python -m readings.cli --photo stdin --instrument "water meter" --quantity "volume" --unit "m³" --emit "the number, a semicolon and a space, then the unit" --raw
4526125.8006; m³
